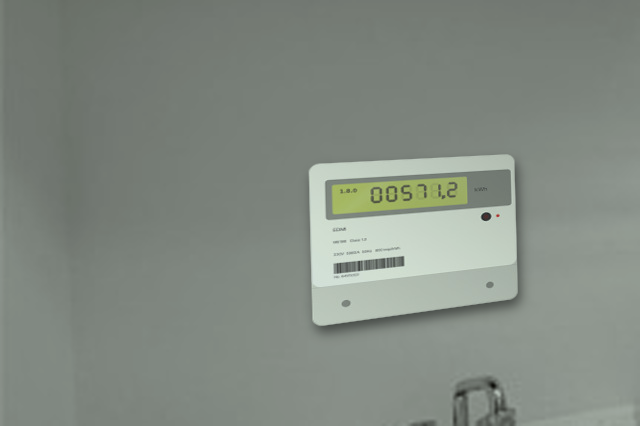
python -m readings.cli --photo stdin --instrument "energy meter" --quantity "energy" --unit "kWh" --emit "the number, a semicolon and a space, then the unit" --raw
571.2; kWh
